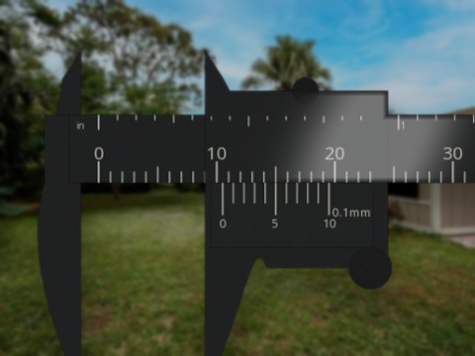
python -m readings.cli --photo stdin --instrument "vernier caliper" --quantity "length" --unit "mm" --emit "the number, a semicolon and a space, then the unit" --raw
10.5; mm
